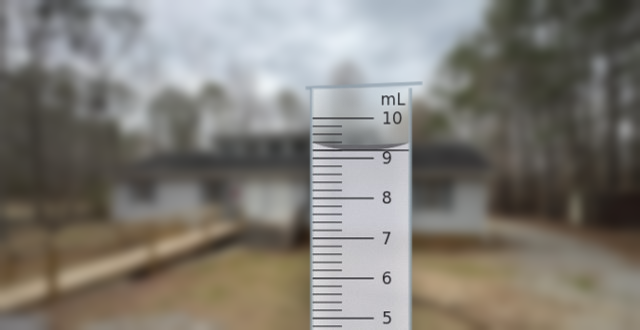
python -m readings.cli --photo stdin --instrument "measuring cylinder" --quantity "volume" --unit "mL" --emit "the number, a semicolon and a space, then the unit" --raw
9.2; mL
